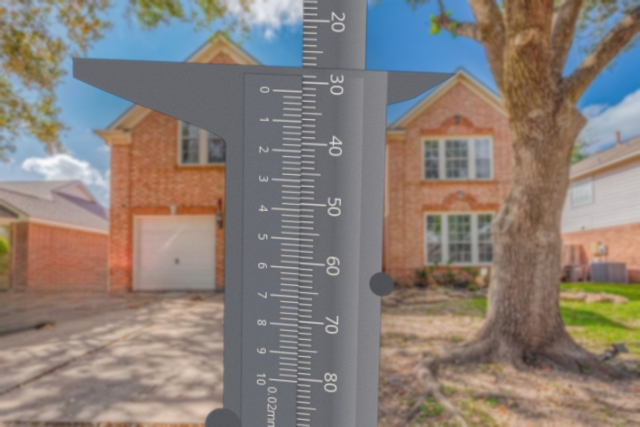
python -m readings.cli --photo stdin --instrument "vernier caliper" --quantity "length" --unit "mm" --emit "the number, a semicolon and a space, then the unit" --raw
31.5; mm
